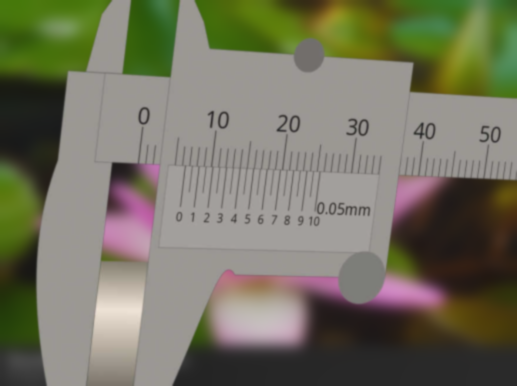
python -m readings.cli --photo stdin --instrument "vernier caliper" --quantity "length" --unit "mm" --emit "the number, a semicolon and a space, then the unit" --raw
6.4; mm
